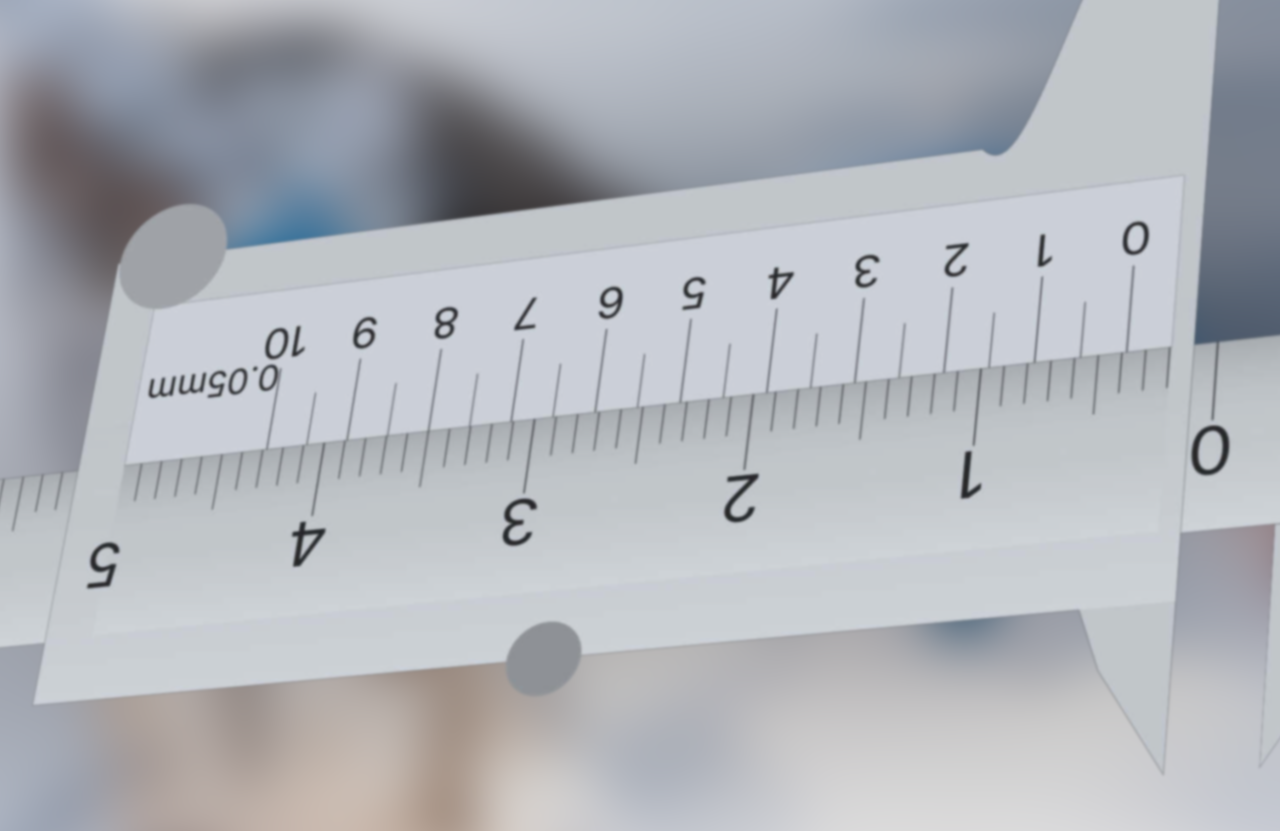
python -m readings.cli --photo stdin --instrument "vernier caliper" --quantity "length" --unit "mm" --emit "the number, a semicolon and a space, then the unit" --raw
3.8; mm
